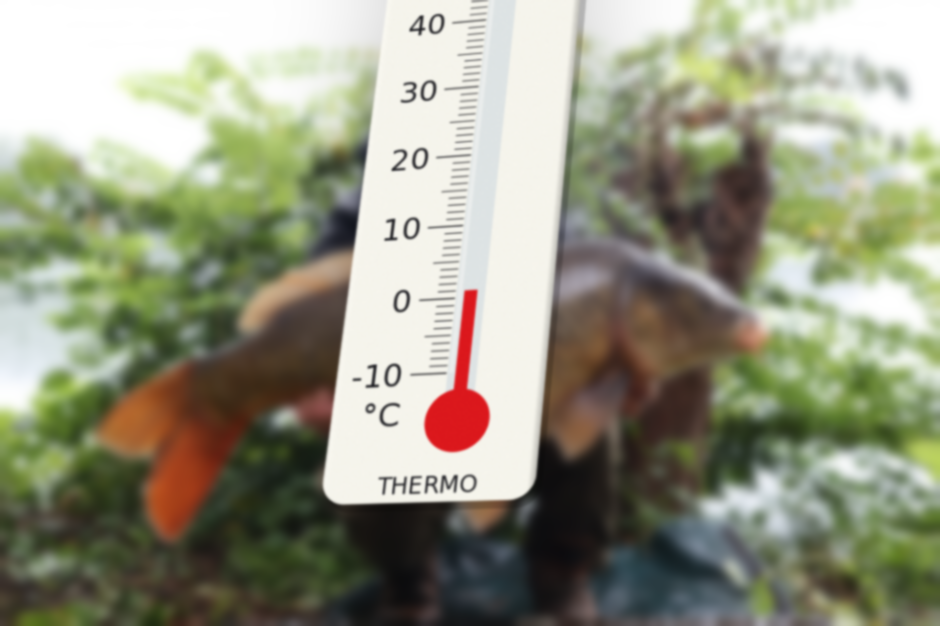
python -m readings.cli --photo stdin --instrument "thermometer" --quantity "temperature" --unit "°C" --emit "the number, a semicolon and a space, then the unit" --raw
1; °C
